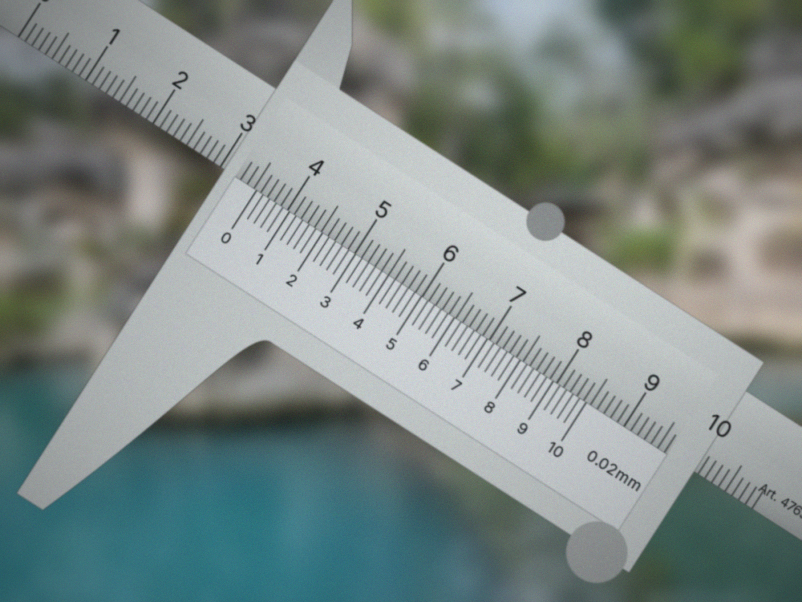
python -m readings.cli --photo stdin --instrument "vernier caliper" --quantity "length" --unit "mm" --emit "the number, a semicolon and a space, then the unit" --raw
35.4; mm
